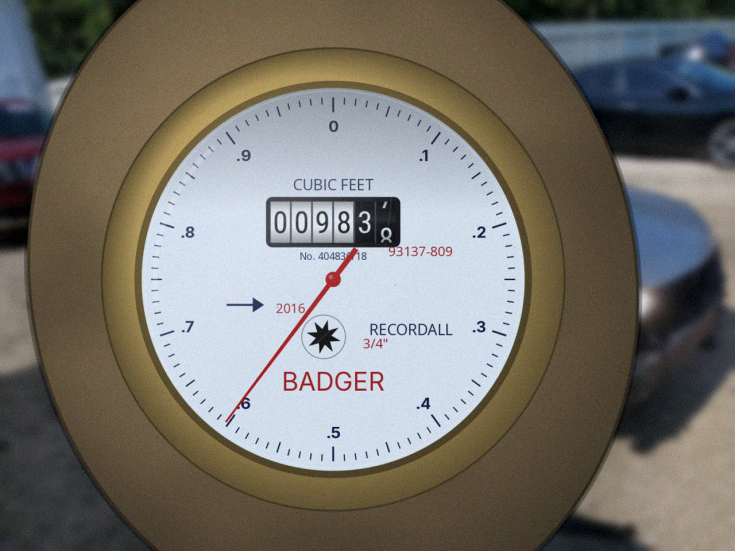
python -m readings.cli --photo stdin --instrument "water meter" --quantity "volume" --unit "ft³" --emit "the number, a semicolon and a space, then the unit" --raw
9837.60; ft³
